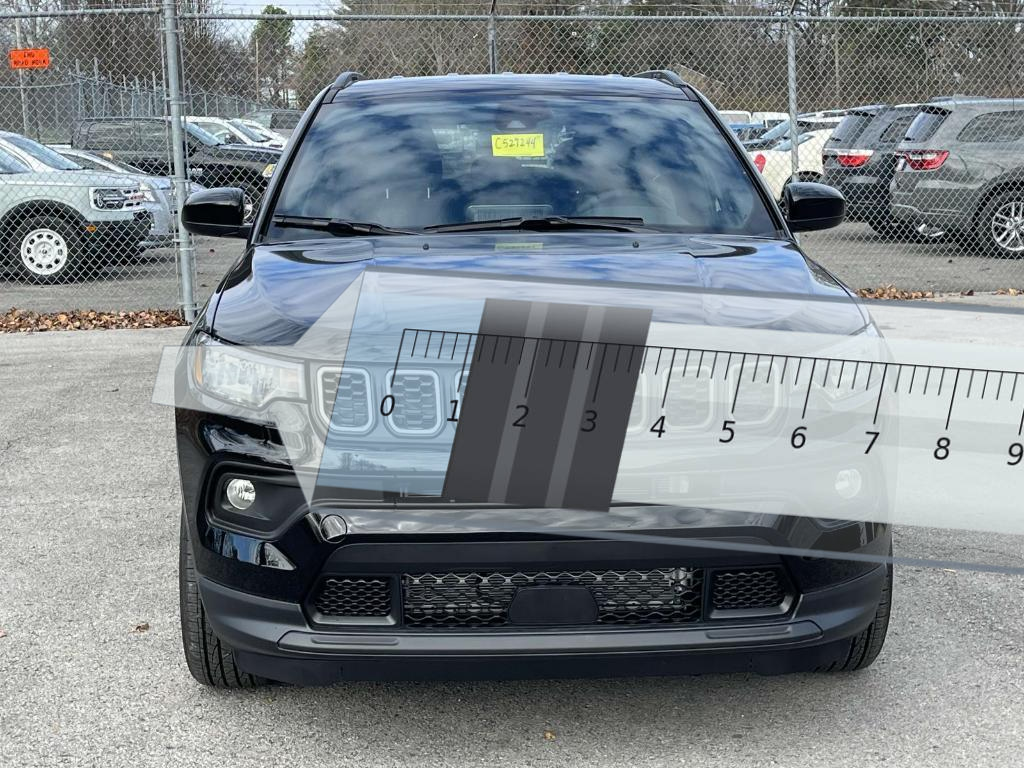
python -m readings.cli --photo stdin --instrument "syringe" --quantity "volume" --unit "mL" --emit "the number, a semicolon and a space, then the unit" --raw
1.1; mL
